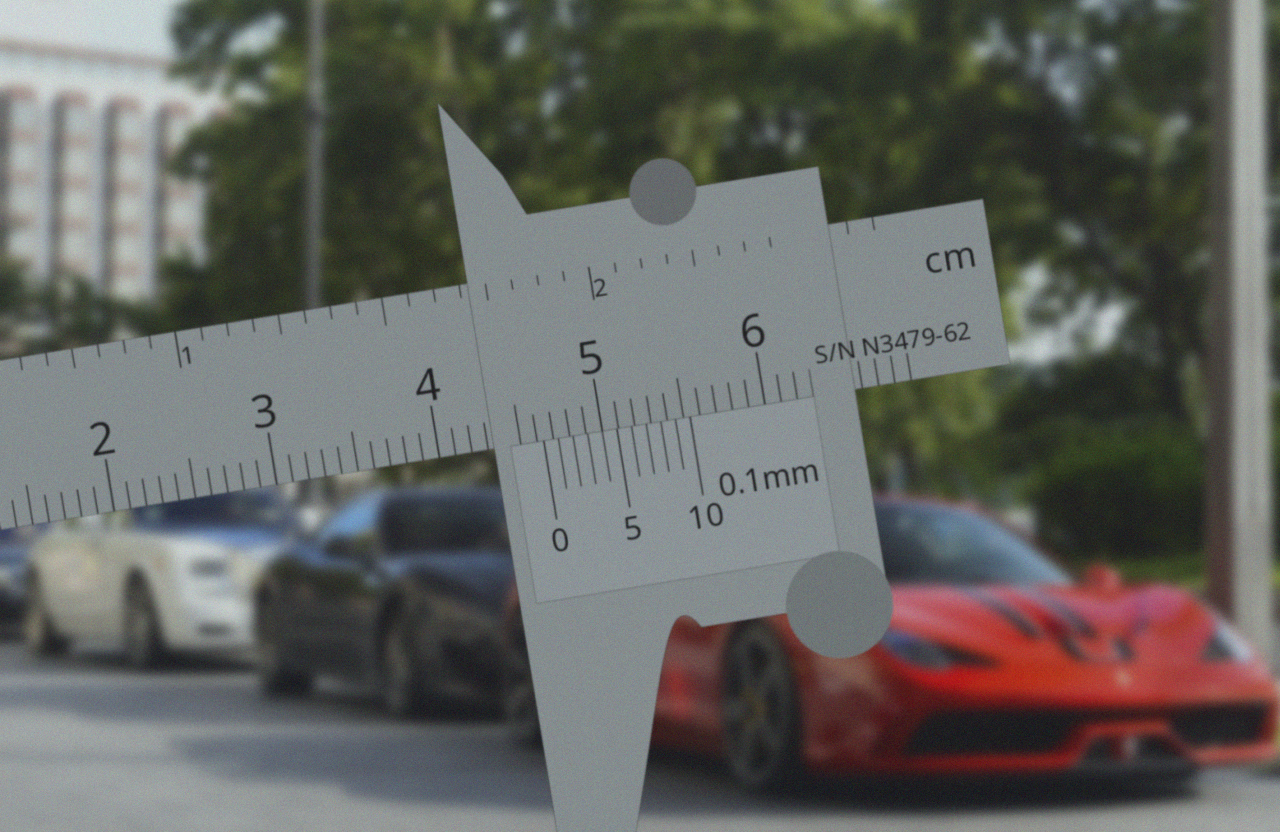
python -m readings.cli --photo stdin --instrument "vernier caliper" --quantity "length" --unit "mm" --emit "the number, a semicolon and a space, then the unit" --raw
46.4; mm
